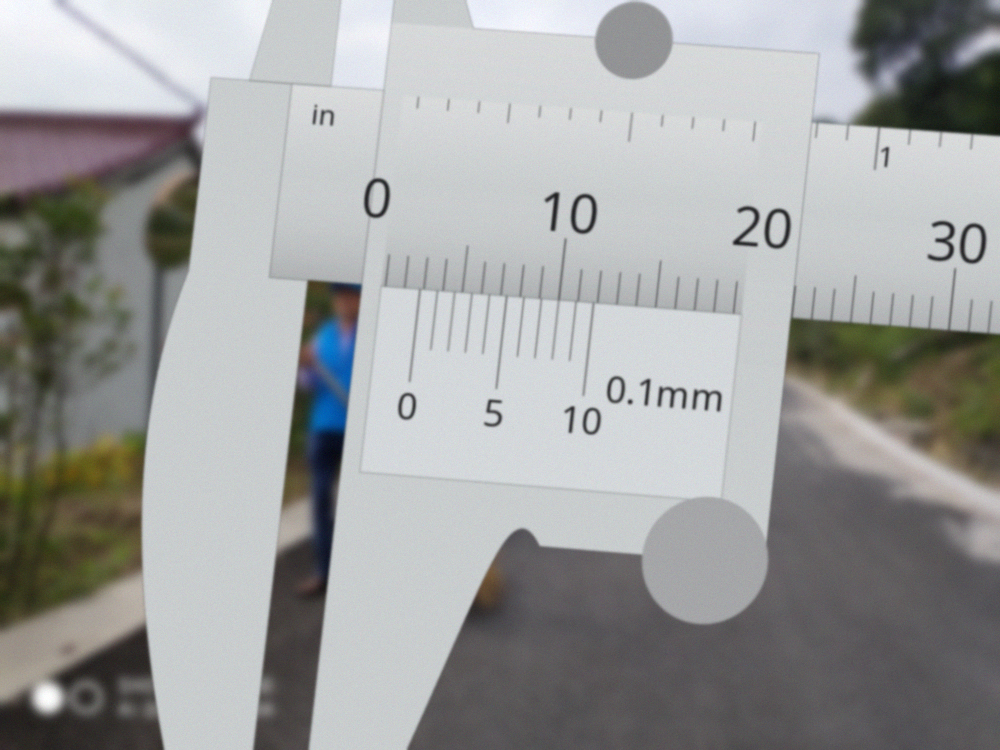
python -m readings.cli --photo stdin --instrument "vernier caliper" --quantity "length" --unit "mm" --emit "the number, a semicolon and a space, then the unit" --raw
2.8; mm
